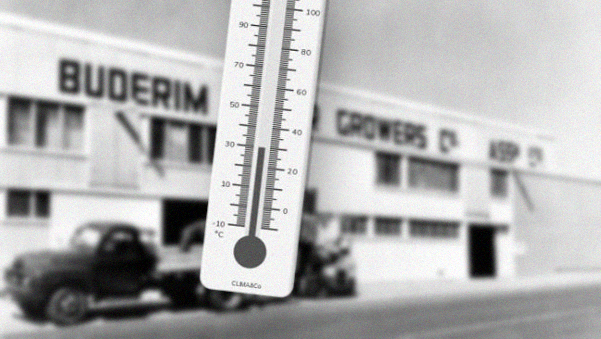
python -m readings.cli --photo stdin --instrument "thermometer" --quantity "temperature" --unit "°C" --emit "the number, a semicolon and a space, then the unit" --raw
30; °C
